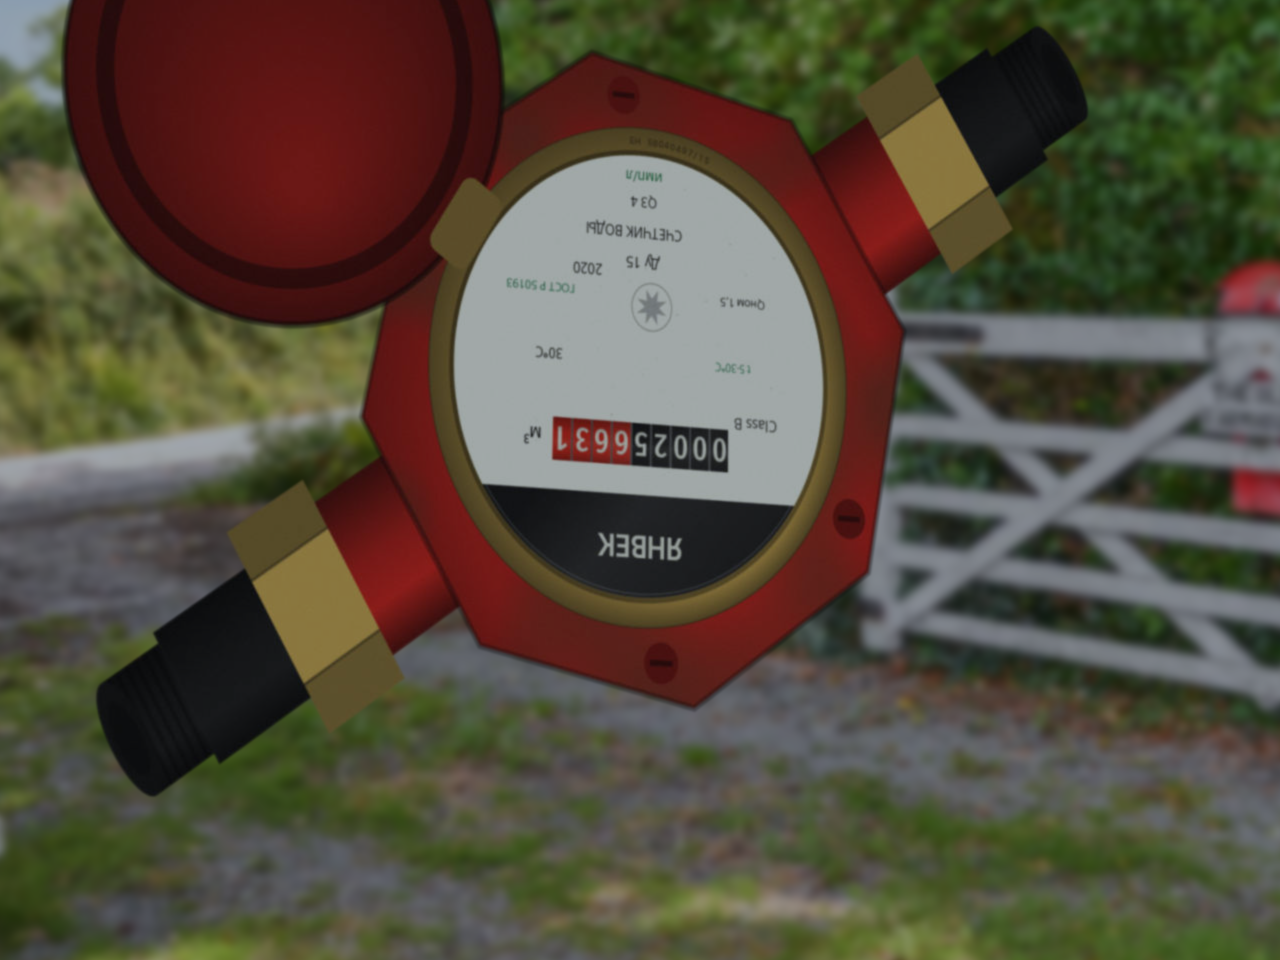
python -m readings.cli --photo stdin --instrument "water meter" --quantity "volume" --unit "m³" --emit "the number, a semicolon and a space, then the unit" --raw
25.6631; m³
